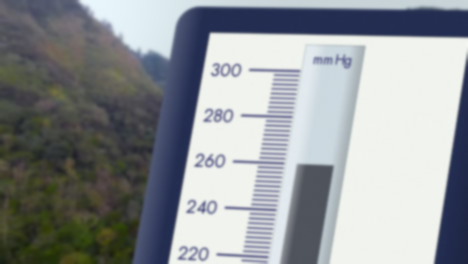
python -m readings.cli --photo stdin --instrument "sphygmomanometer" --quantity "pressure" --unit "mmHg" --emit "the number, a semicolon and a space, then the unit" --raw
260; mmHg
